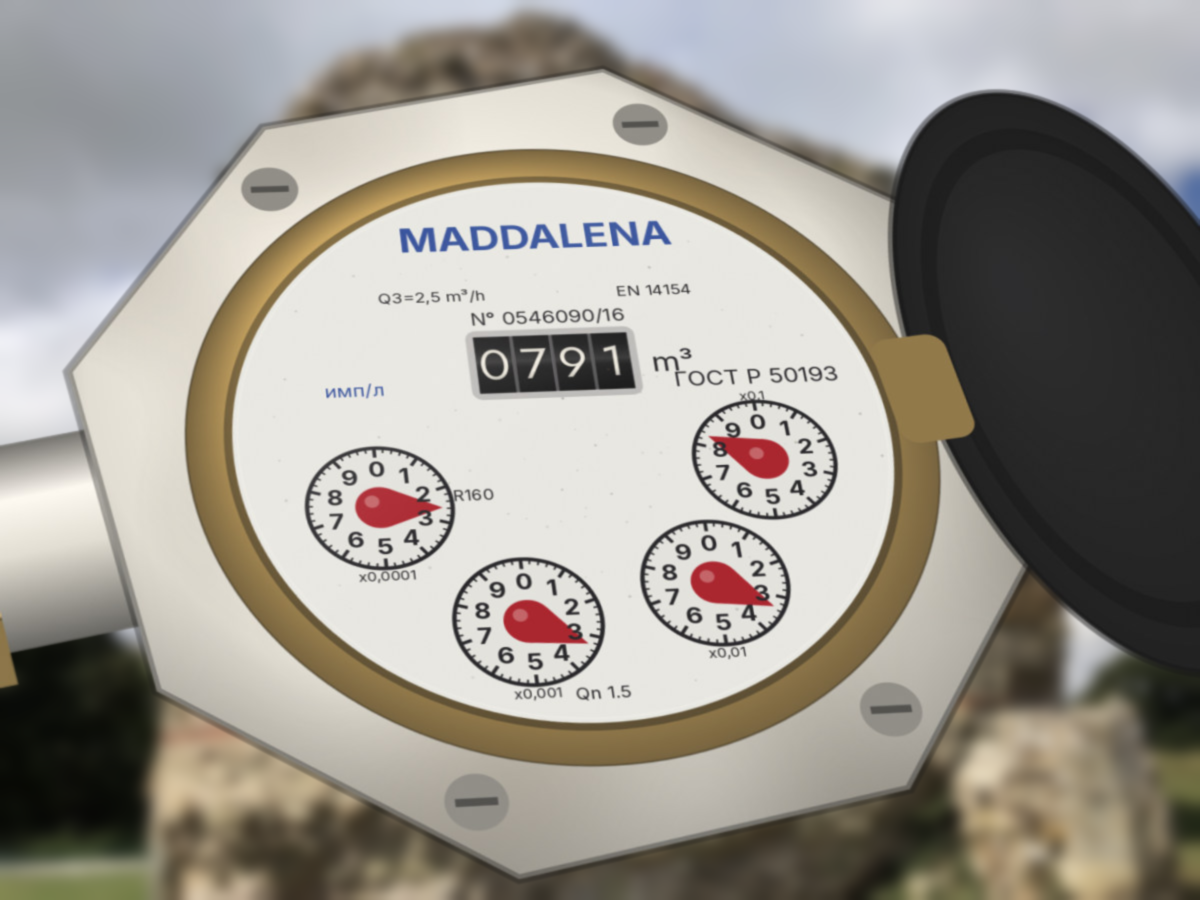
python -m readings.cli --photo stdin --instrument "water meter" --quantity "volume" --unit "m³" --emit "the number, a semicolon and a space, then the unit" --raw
791.8332; m³
